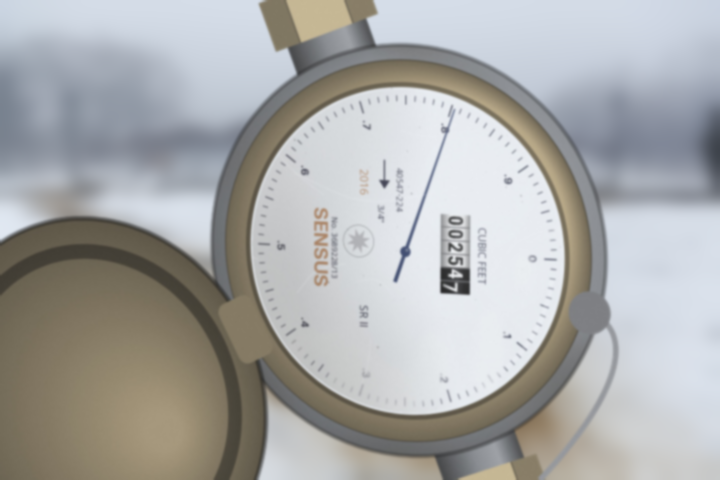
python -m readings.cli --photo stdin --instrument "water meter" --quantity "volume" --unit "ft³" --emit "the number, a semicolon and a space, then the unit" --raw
2546.80; ft³
